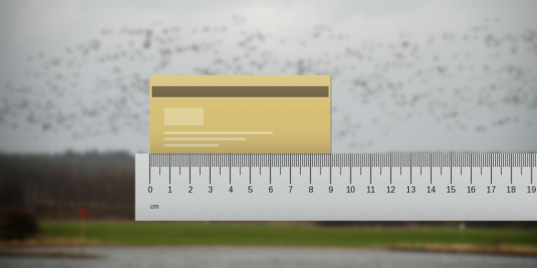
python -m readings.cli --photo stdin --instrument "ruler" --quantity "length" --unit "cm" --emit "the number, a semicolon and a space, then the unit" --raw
9; cm
